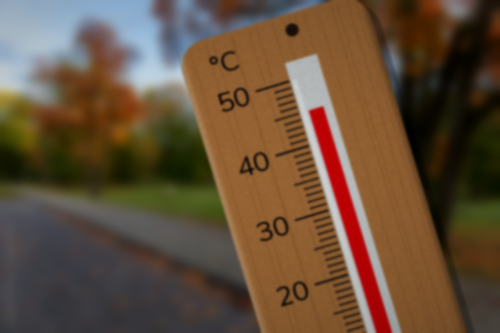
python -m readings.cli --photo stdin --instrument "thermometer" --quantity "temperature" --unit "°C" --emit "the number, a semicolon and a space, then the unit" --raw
45; °C
